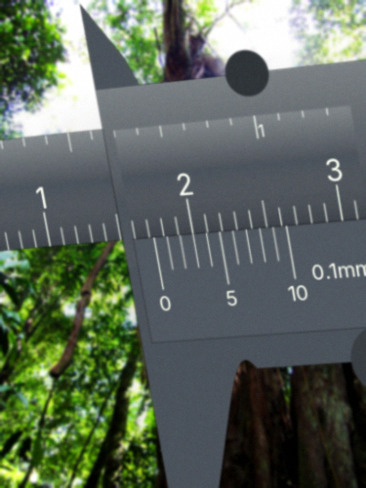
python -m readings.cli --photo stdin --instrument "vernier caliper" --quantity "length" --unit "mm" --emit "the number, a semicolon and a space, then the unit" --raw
17.3; mm
